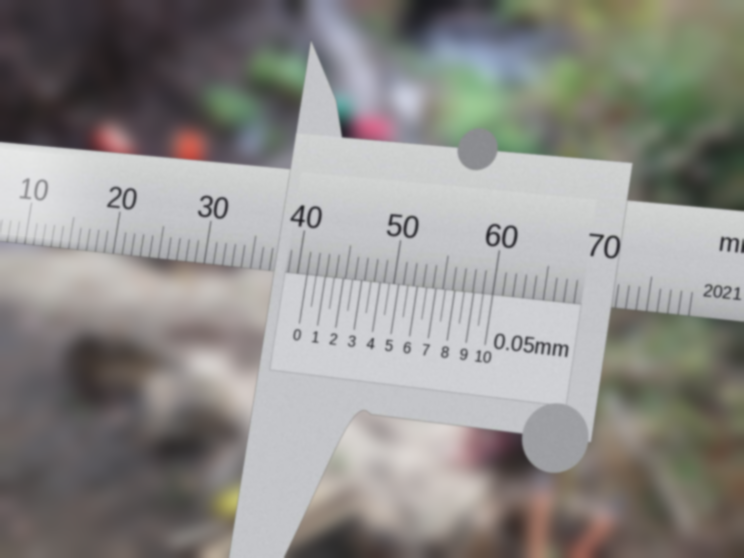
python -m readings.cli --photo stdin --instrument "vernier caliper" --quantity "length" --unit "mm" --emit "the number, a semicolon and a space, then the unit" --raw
41.0; mm
